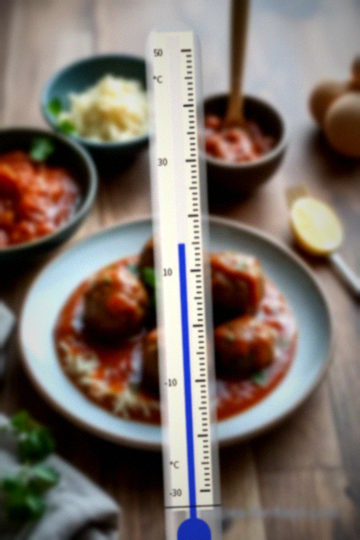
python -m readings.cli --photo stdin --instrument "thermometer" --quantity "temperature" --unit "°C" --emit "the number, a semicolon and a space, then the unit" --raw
15; °C
